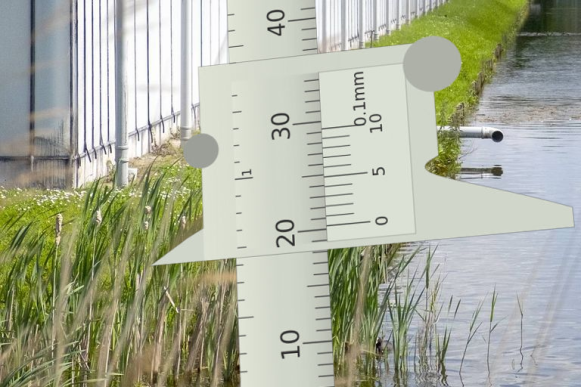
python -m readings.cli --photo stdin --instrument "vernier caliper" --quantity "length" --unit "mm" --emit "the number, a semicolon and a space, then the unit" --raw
20.3; mm
